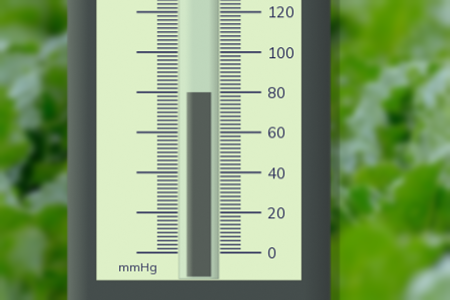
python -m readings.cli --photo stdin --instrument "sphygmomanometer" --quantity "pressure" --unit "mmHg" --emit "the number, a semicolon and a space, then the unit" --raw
80; mmHg
